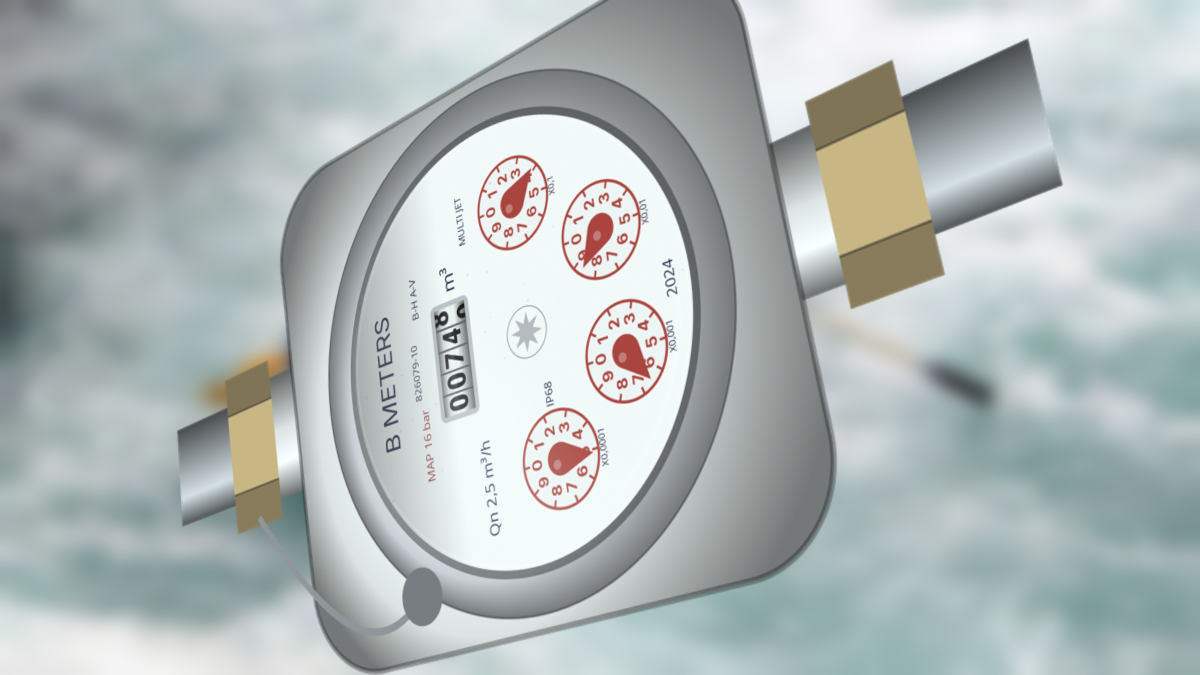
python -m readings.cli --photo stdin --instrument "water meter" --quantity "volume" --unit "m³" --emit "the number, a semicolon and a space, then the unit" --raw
748.3865; m³
